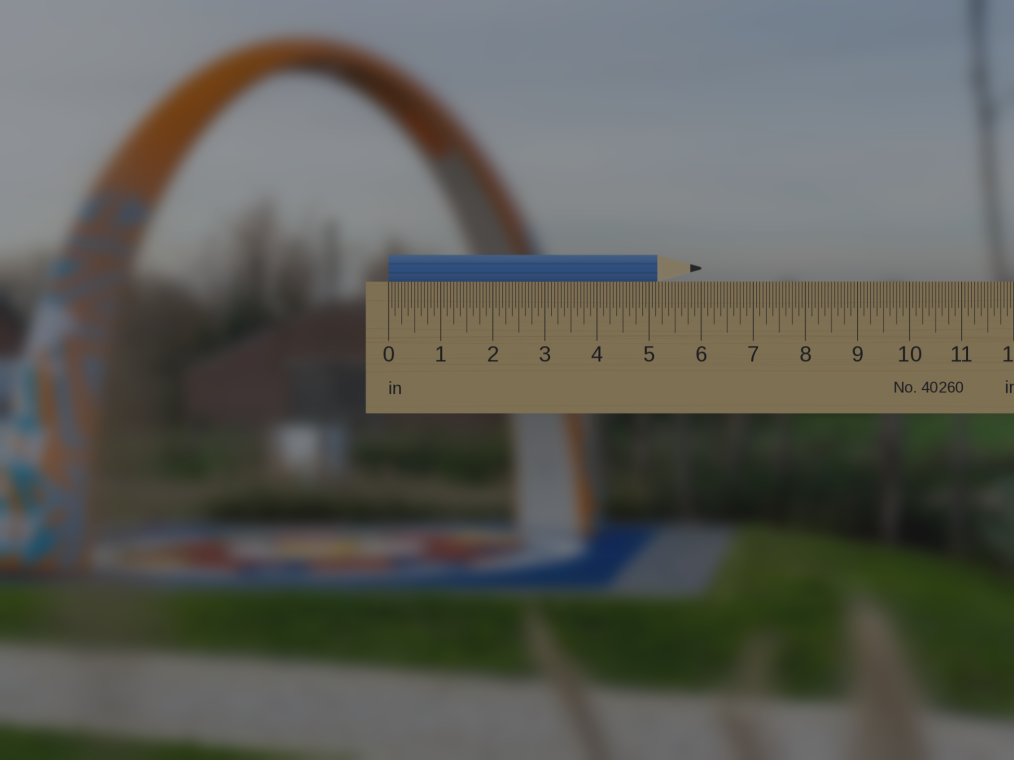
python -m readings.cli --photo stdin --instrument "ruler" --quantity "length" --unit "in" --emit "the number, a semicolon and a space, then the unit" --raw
6; in
